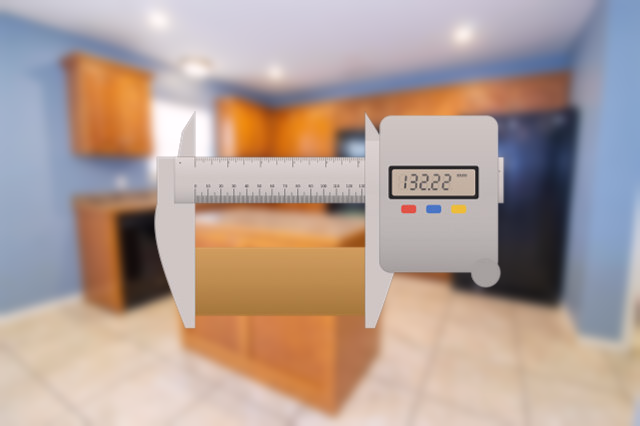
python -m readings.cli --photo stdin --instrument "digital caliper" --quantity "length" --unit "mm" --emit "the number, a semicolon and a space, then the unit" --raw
132.22; mm
